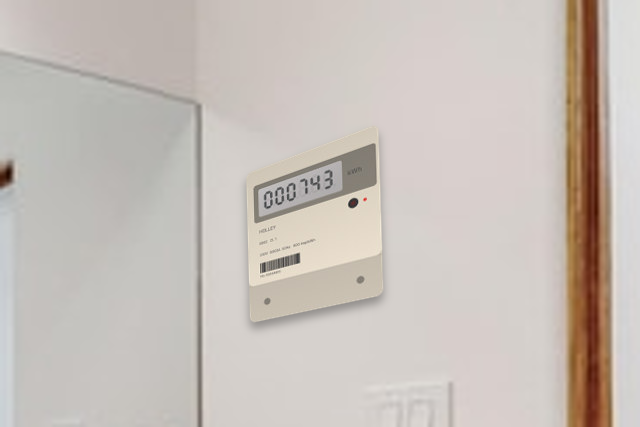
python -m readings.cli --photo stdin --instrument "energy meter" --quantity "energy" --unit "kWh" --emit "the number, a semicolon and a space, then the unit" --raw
743; kWh
